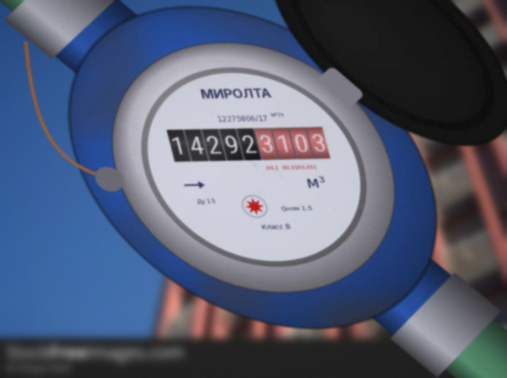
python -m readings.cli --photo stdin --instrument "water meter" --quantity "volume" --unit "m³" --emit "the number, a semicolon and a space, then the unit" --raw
14292.3103; m³
